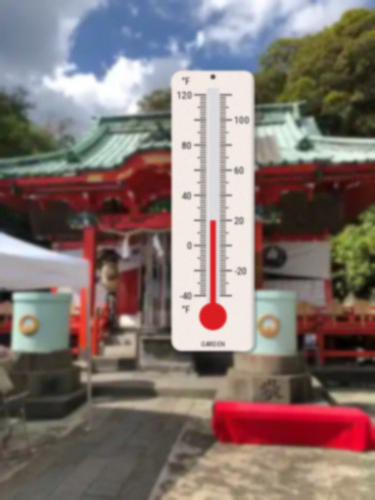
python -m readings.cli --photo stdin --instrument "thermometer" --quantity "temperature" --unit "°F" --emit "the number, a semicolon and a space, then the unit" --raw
20; °F
